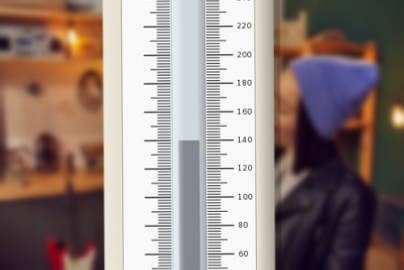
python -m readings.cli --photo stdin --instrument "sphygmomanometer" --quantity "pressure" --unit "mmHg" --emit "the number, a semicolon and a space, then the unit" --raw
140; mmHg
